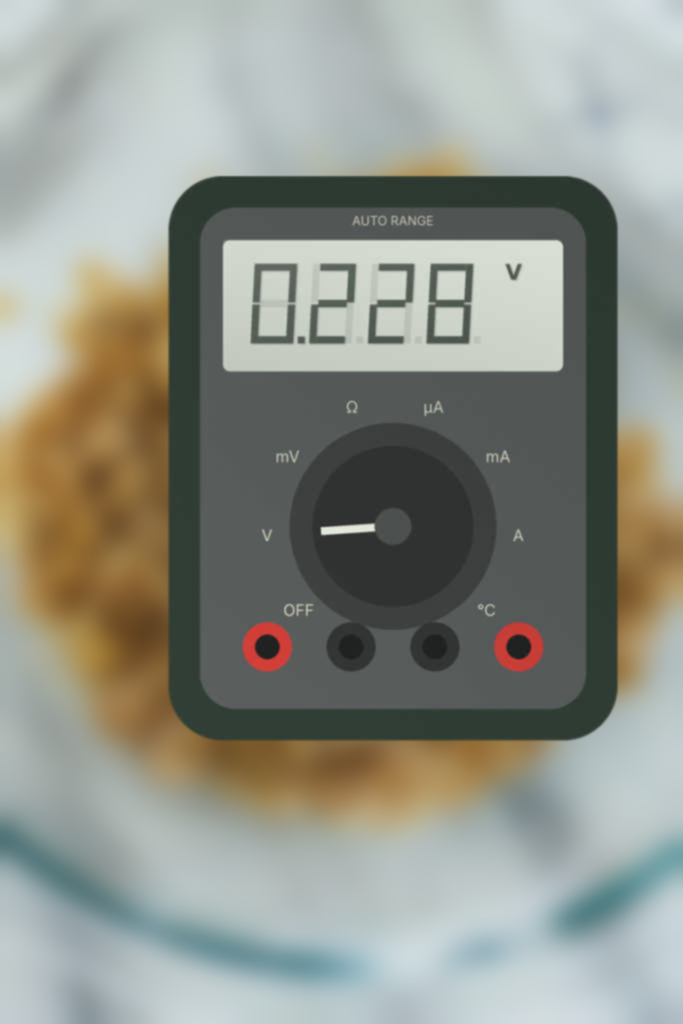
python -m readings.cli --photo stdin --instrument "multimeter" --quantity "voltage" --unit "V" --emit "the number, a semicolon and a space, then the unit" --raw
0.228; V
